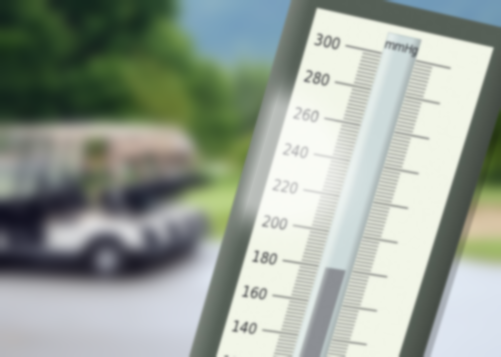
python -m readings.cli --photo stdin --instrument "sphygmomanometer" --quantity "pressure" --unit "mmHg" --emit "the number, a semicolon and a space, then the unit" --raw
180; mmHg
